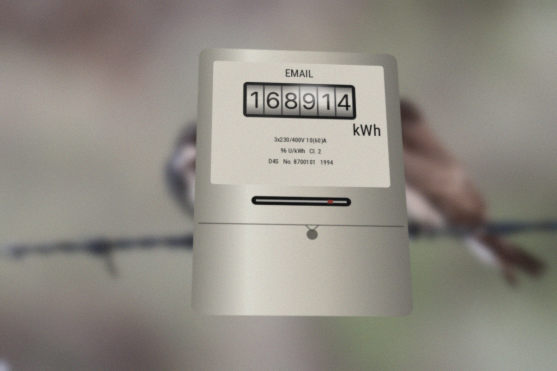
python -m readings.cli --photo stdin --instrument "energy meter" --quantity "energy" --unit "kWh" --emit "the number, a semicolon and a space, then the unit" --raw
168914; kWh
